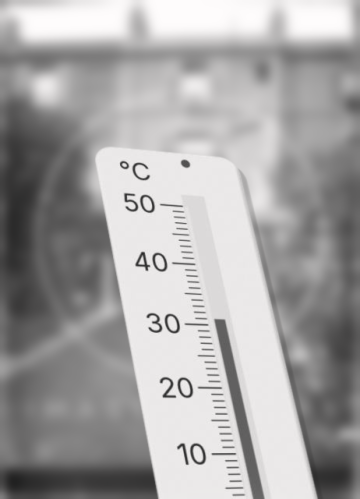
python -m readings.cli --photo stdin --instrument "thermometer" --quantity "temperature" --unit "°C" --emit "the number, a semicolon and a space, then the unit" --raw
31; °C
